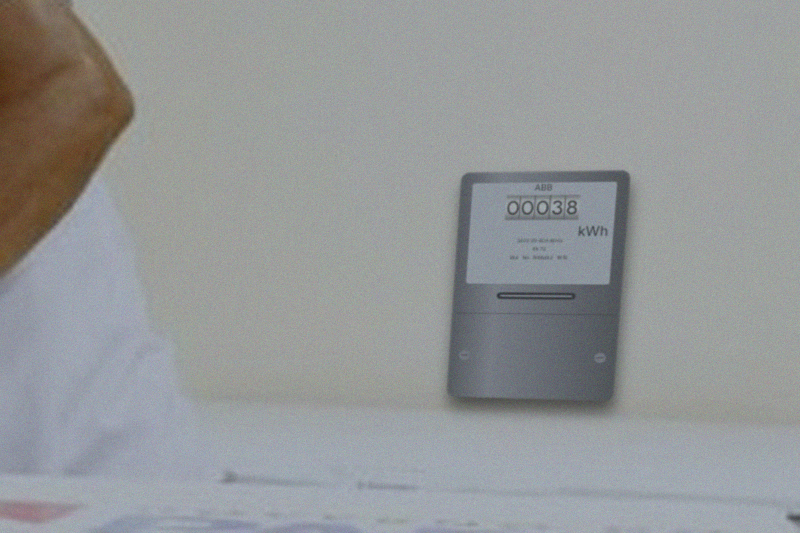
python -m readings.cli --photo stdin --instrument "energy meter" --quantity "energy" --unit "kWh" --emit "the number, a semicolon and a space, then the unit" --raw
38; kWh
